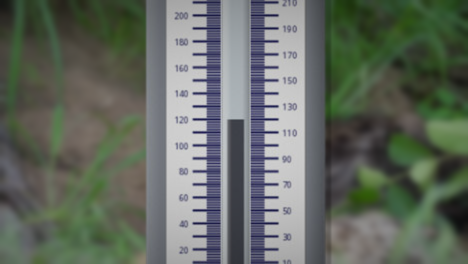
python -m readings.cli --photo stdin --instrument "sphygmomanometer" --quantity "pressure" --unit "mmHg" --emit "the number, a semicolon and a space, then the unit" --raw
120; mmHg
